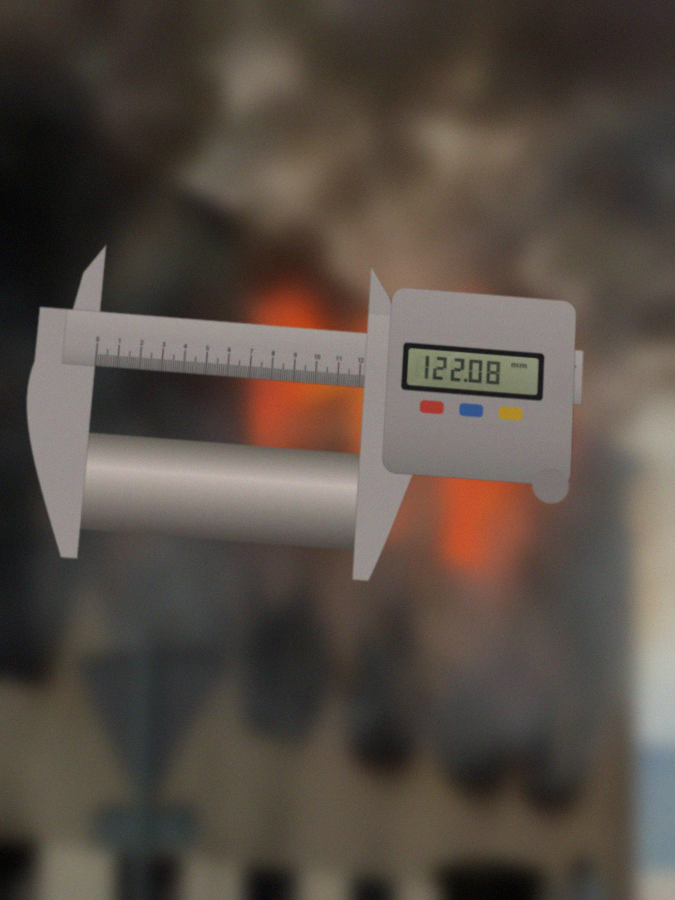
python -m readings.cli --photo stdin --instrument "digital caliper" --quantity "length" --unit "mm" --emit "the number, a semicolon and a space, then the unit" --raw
122.08; mm
